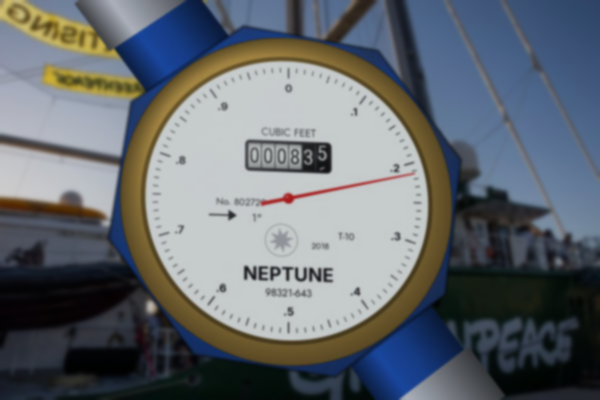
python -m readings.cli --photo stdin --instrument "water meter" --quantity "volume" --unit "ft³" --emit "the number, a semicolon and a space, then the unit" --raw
835.21; ft³
